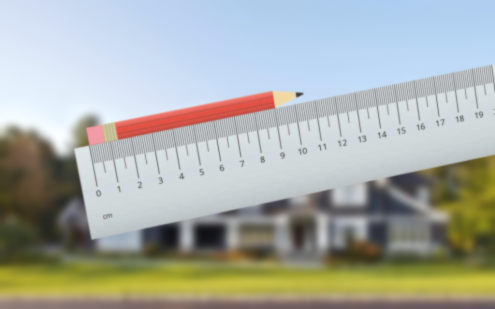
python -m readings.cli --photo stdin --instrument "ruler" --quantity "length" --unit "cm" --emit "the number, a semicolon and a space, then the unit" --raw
10.5; cm
